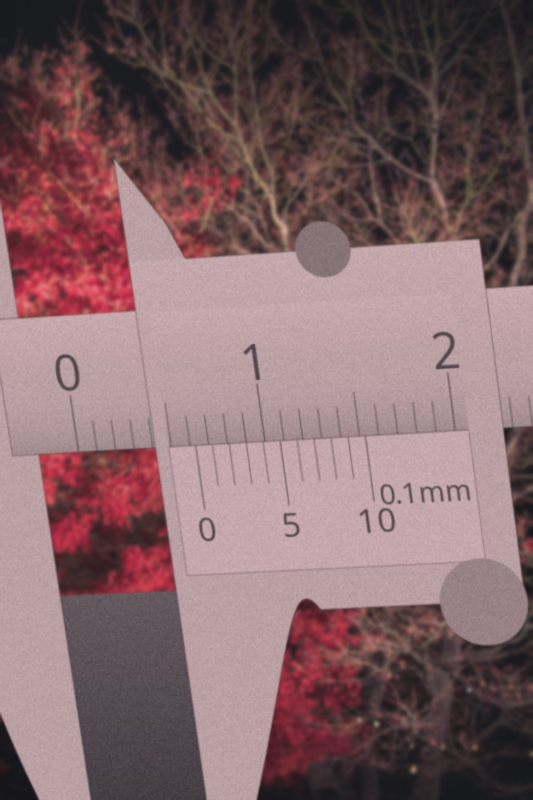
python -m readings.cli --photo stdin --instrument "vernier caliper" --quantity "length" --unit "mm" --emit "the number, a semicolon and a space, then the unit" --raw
6.3; mm
